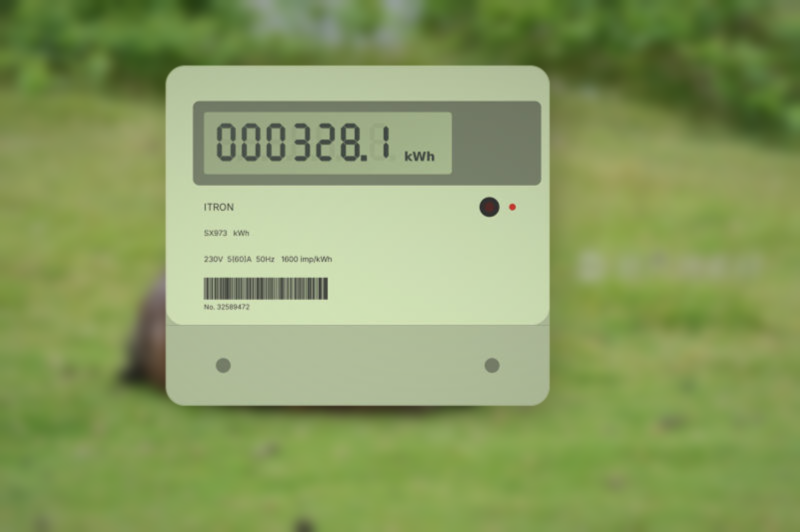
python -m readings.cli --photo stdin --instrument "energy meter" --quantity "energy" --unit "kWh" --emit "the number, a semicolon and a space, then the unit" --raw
328.1; kWh
